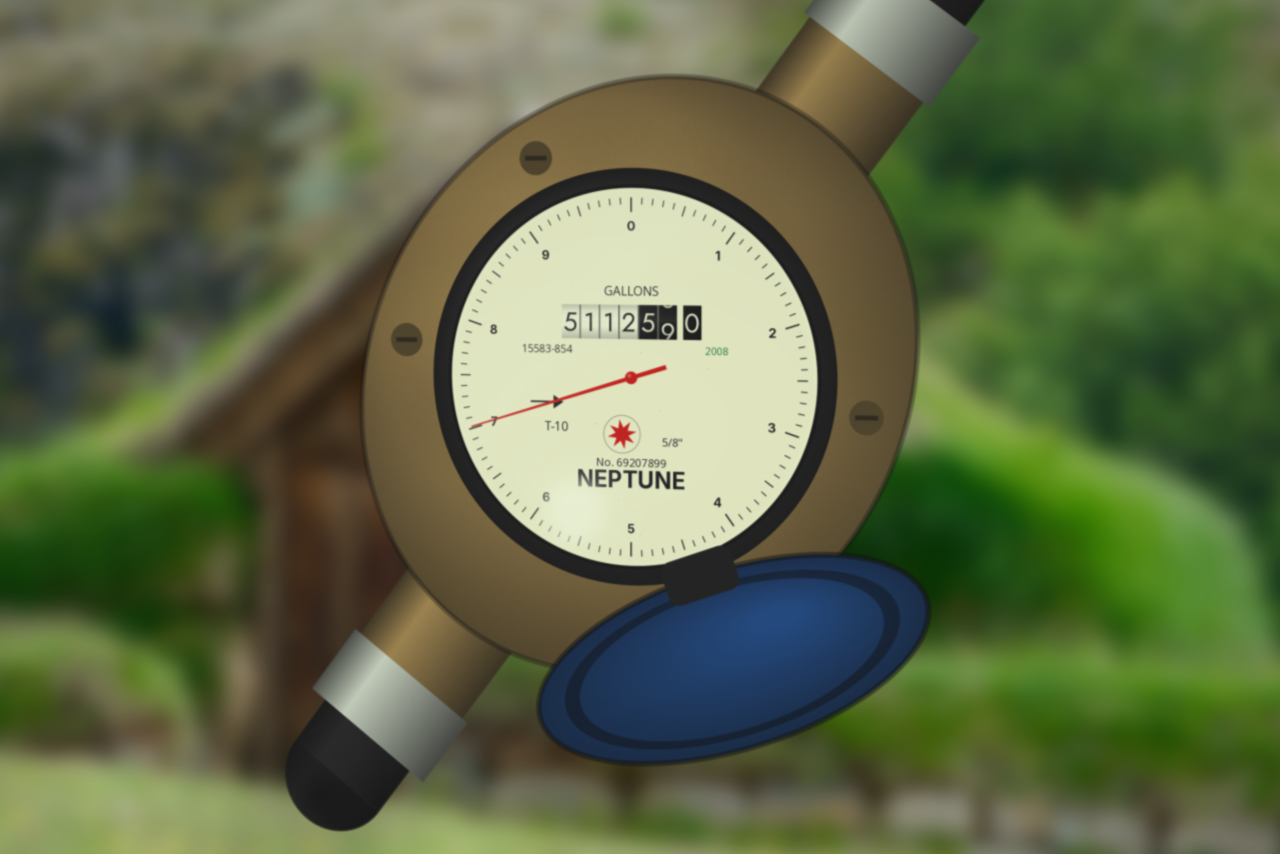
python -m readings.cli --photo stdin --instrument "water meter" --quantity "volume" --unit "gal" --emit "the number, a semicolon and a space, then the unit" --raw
5112587.0; gal
